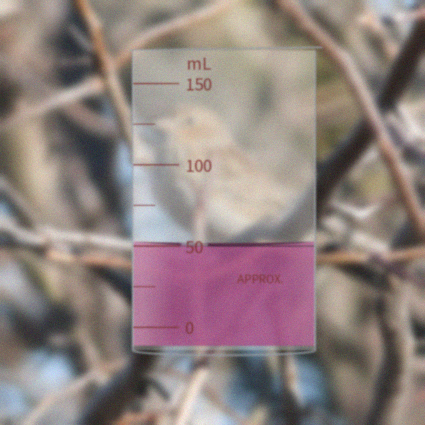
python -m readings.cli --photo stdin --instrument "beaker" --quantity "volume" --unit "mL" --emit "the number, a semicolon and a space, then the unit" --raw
50; mL
